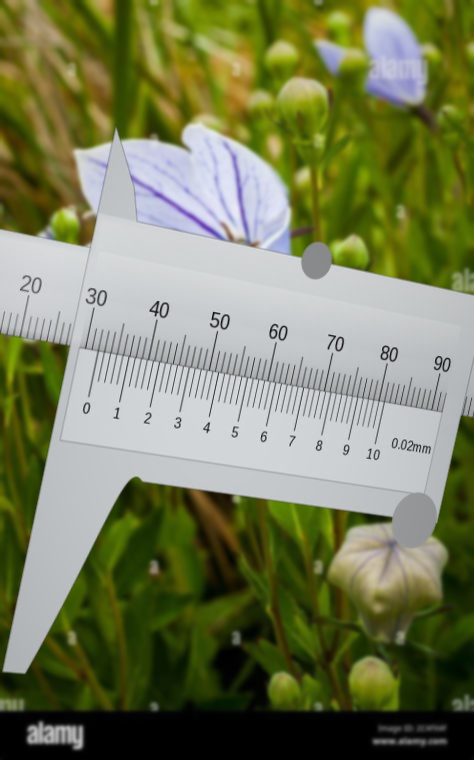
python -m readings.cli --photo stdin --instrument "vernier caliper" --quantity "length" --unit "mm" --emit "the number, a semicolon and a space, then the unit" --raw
32.0; mm
